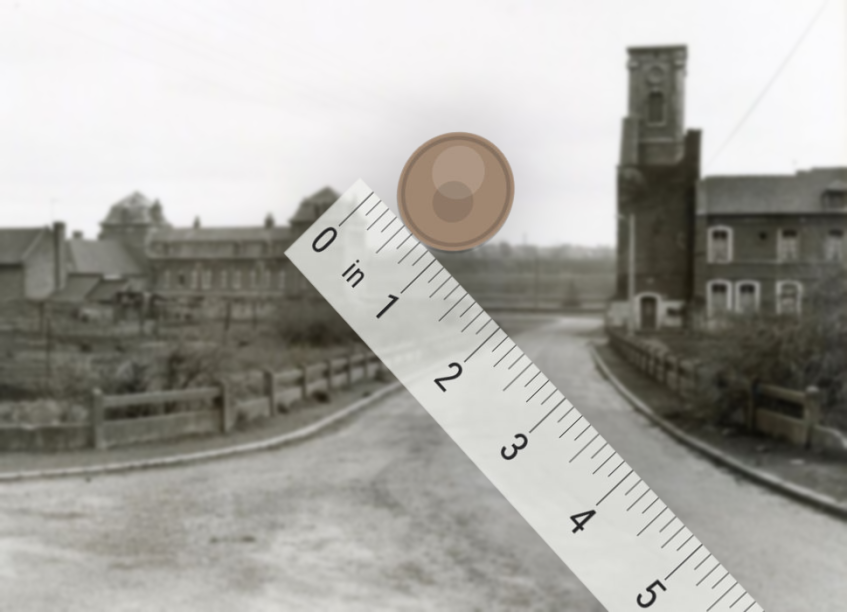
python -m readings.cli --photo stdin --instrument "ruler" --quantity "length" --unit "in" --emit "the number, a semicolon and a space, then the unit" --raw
1.25; in
